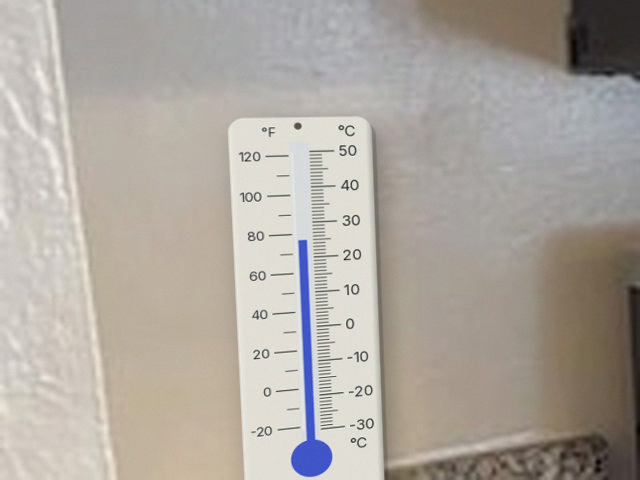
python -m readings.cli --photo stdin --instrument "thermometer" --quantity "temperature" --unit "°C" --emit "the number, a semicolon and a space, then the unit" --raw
25; °C
